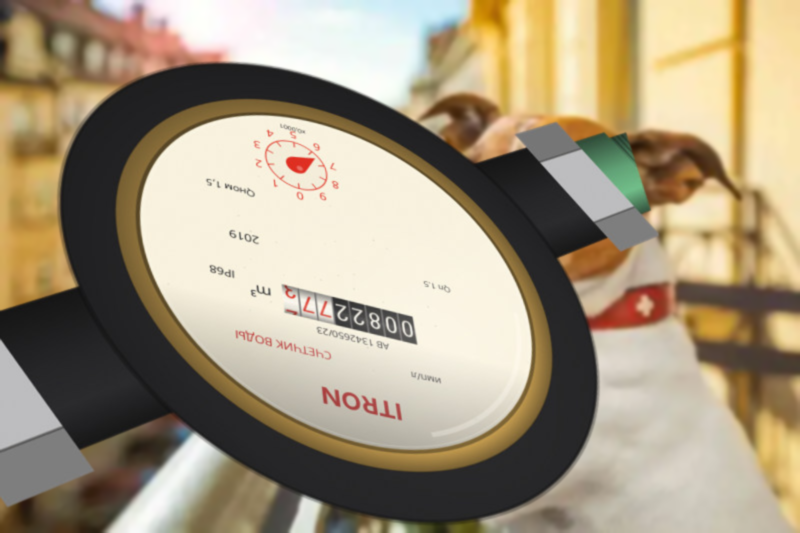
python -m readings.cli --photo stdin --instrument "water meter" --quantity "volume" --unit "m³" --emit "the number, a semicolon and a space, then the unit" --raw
822.7726; m³
